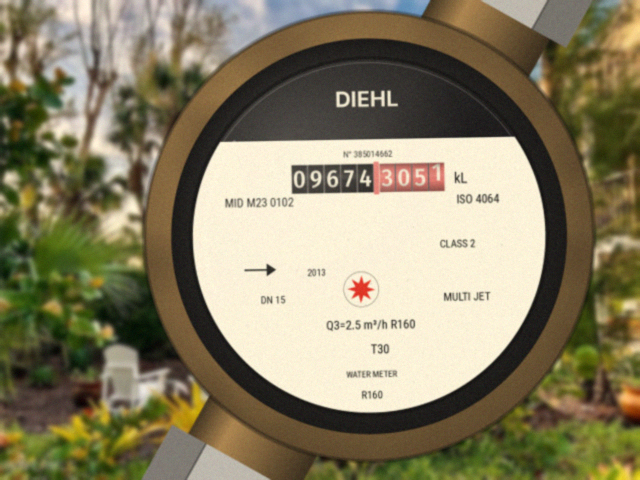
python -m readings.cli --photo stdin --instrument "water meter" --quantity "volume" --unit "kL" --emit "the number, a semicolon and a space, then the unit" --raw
9674.3051; kL
